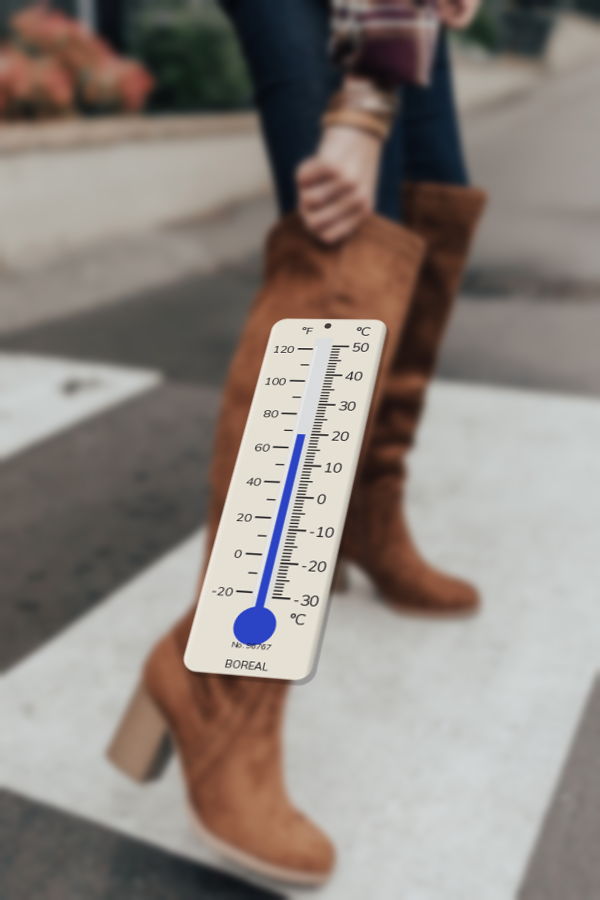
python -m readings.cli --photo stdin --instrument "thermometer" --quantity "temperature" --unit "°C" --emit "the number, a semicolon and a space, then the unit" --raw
20; °C
